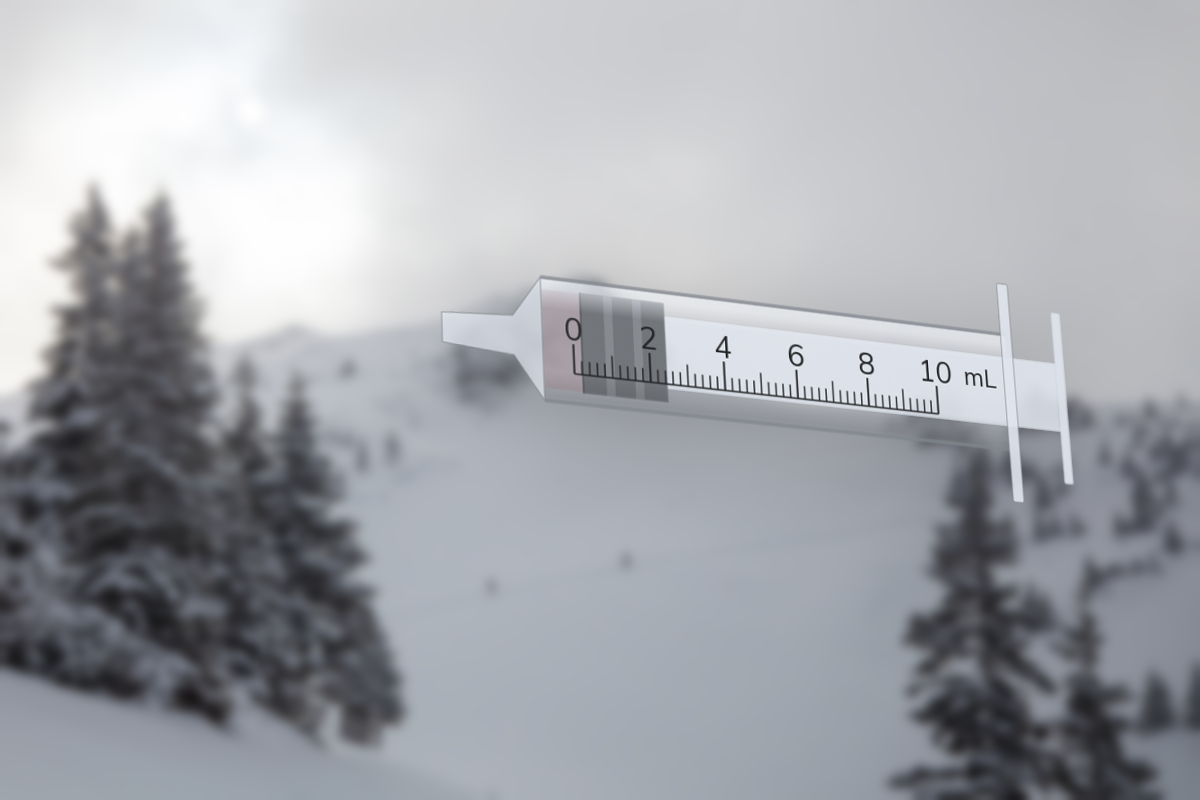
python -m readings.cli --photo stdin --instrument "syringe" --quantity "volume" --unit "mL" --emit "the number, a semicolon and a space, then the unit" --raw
0.2; mL
